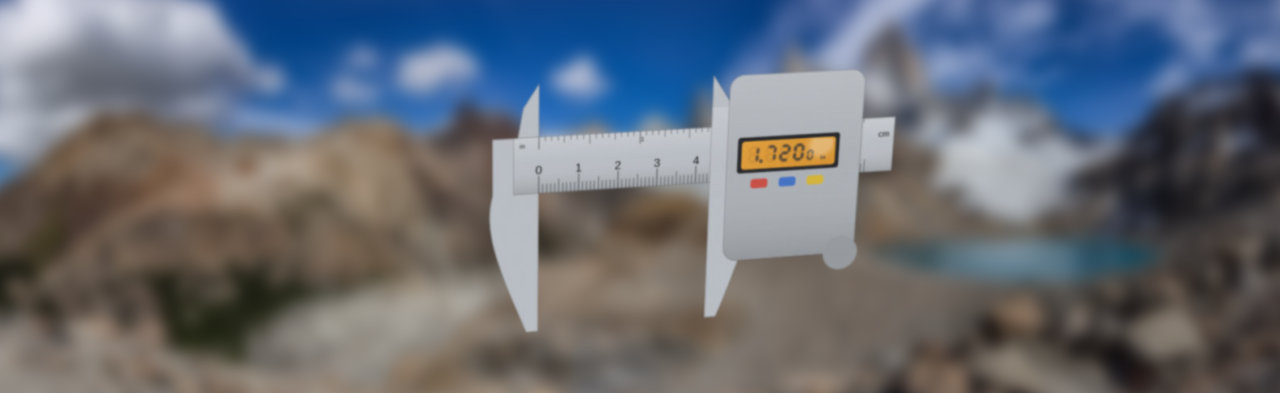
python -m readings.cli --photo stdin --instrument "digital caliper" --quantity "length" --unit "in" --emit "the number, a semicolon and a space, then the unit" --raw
1.7200; in
